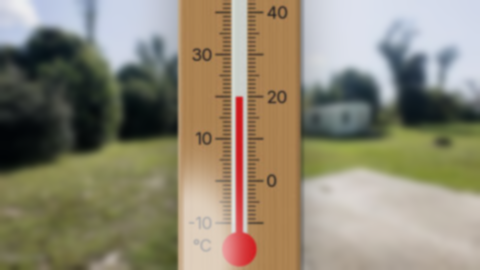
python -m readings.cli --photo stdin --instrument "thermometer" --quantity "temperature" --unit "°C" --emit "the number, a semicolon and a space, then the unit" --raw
20; °C
